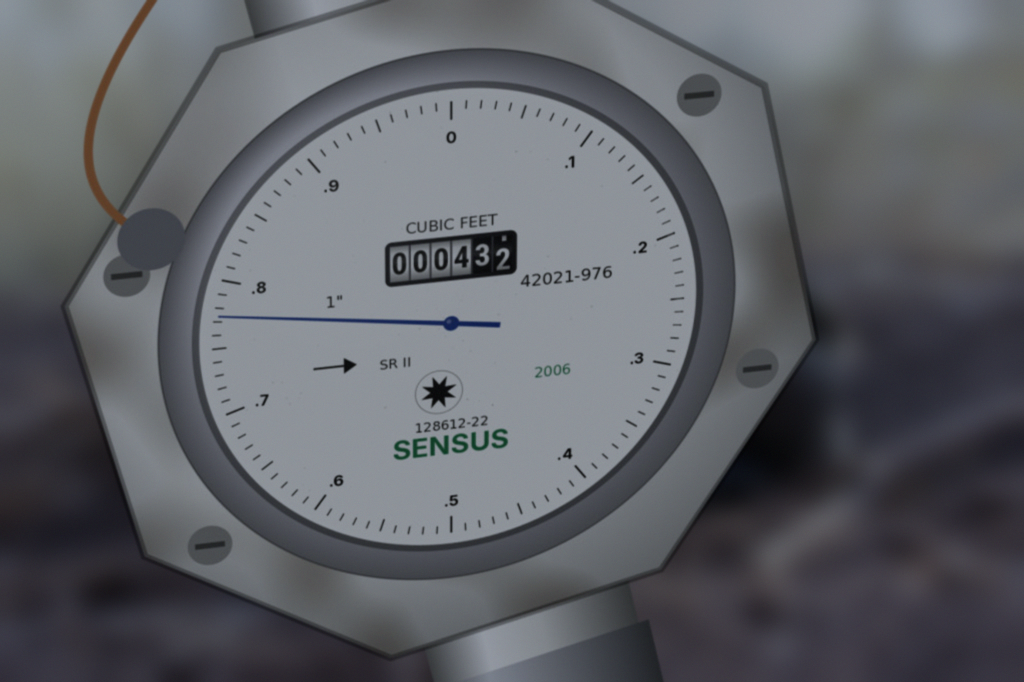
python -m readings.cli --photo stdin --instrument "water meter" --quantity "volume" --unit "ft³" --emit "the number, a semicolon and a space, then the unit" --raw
431.77; ft³
